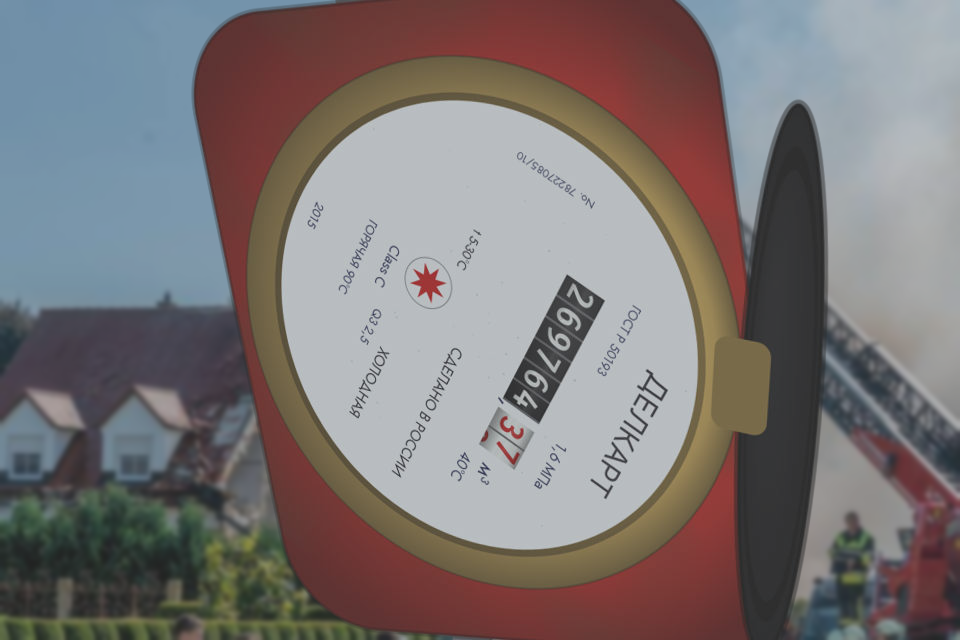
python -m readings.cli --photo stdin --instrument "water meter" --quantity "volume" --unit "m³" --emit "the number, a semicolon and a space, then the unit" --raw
269764.37; m³
